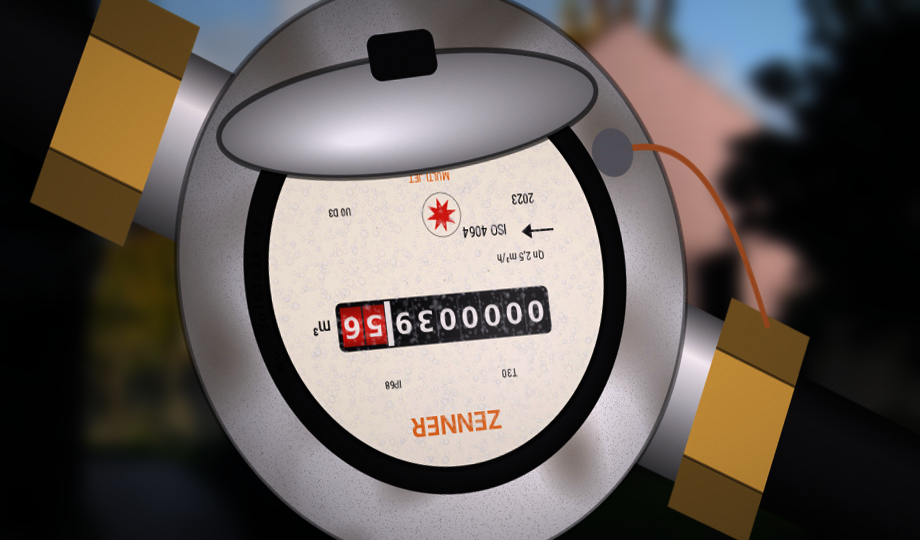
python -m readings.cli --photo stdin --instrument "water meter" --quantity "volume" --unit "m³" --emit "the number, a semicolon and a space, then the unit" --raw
39.56; m³
